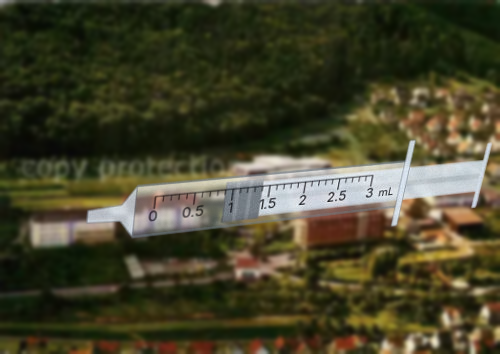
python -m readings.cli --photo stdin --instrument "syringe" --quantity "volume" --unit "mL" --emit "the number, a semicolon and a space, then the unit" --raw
0.9; mL
